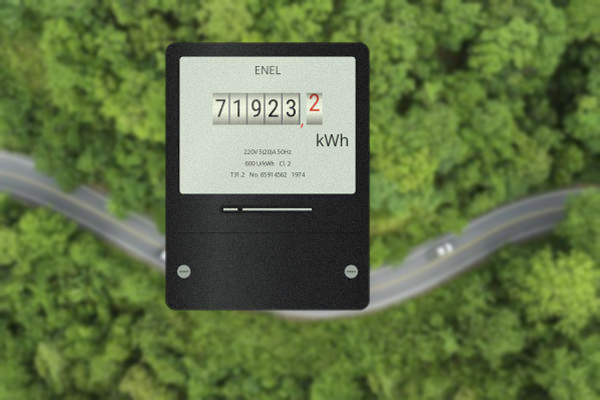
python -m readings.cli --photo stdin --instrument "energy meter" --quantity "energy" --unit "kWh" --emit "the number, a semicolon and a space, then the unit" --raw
71923.2; kWh
